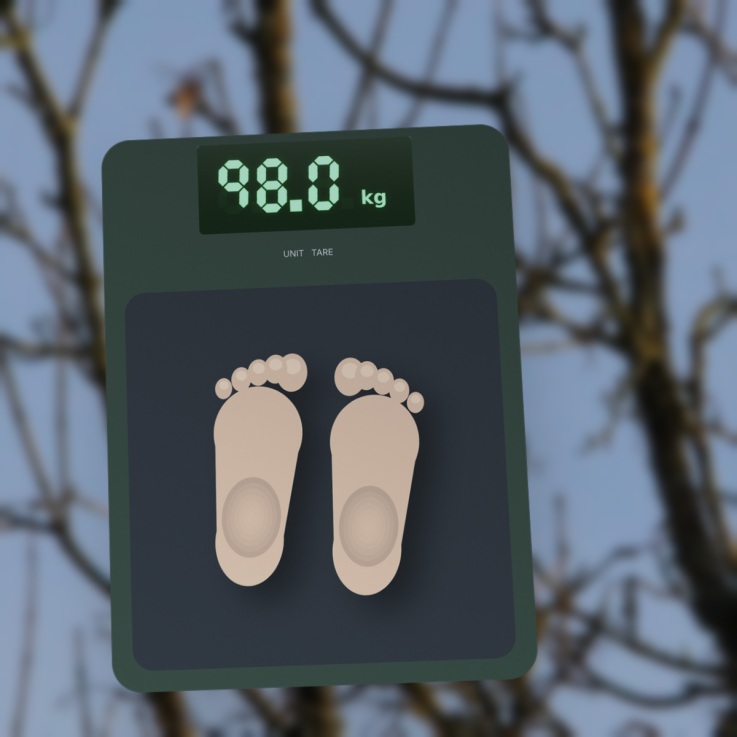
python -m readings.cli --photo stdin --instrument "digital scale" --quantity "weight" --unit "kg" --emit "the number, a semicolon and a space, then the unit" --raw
98.0; kg
